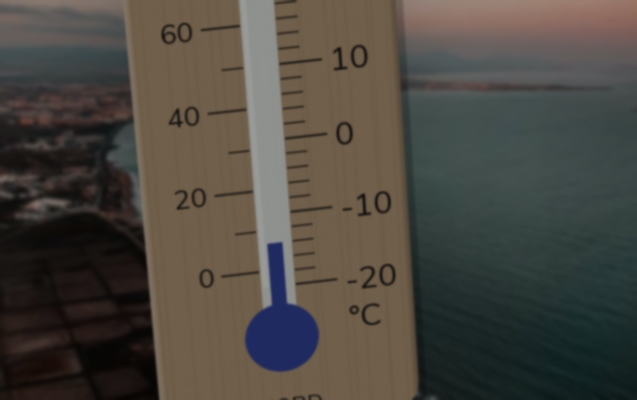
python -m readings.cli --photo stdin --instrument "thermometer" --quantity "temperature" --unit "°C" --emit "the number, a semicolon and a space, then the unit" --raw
-14; °C
